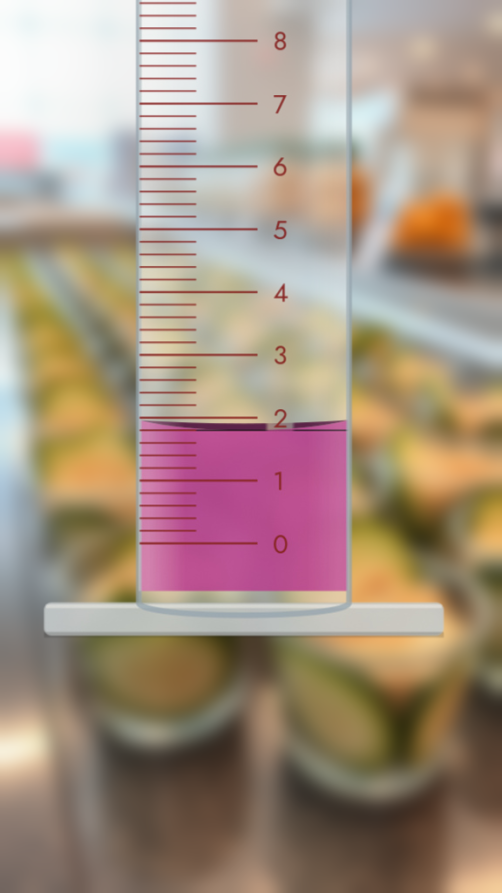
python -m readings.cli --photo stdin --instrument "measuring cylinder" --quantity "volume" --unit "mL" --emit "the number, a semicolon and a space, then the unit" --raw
1.8; mL
